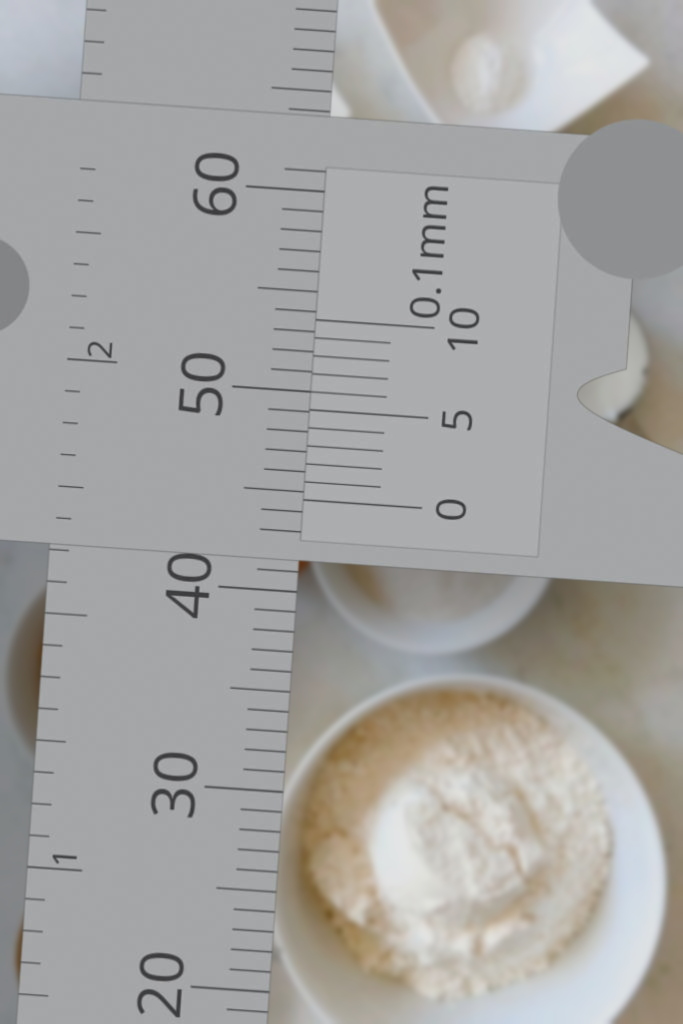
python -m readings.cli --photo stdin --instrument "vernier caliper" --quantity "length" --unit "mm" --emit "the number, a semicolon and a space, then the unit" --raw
44.6; mm
